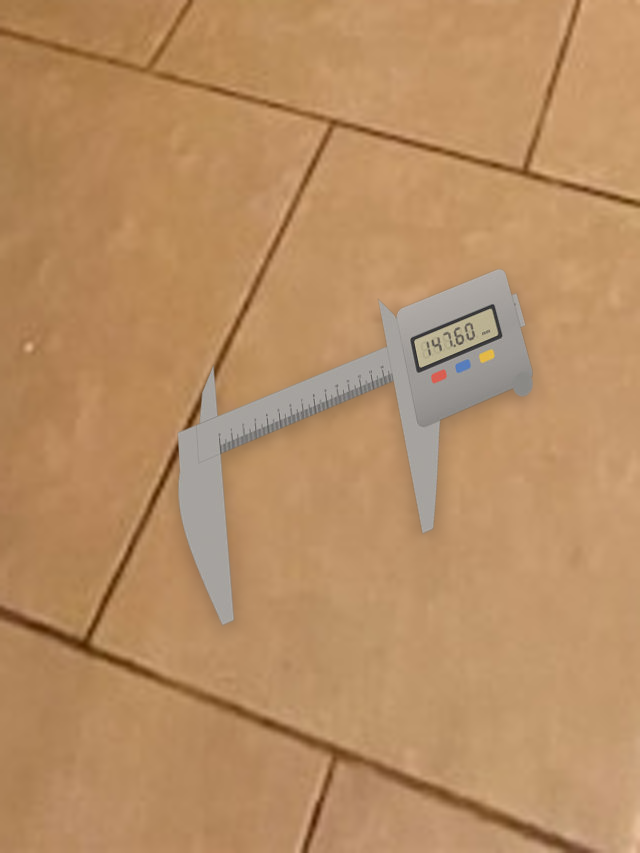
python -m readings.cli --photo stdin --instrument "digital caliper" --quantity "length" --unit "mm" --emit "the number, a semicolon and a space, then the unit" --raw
147.60; mm
